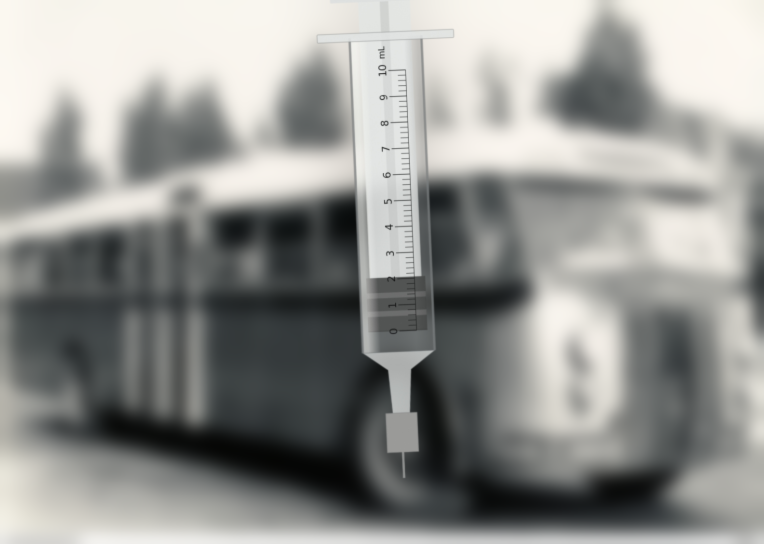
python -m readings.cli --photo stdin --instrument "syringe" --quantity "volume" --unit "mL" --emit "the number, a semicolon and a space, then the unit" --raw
0; mL
